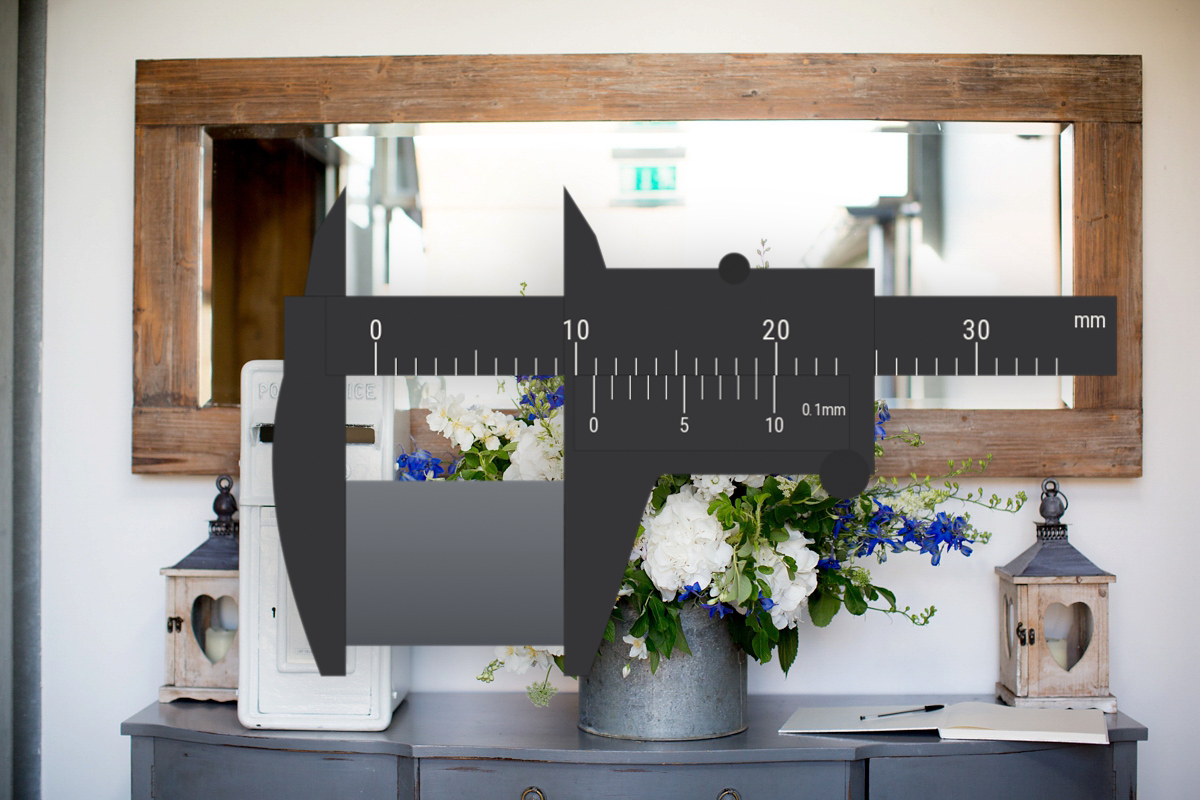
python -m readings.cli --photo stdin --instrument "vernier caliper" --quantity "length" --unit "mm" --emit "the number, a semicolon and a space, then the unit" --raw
10.9; mm
